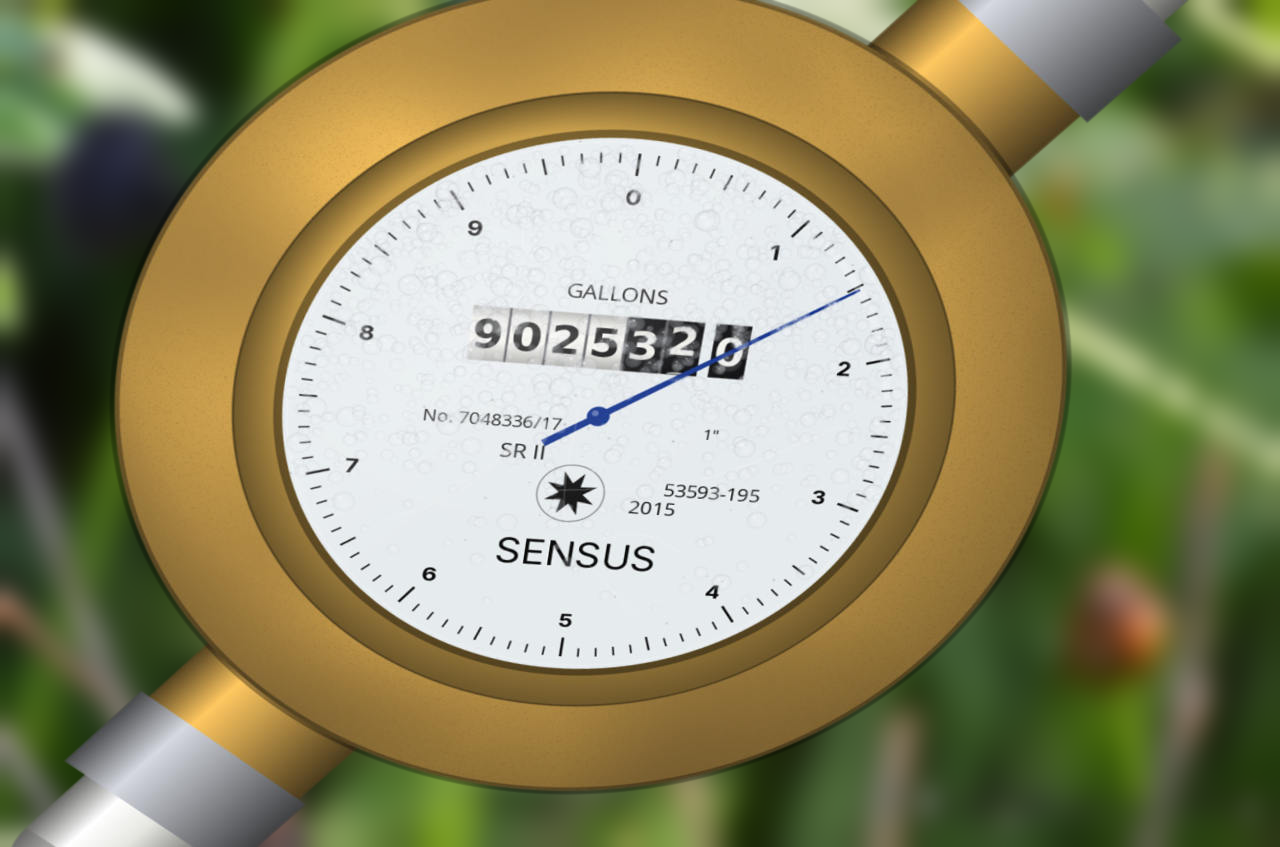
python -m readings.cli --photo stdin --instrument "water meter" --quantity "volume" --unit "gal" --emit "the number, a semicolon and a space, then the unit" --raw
9025321.5; gal
